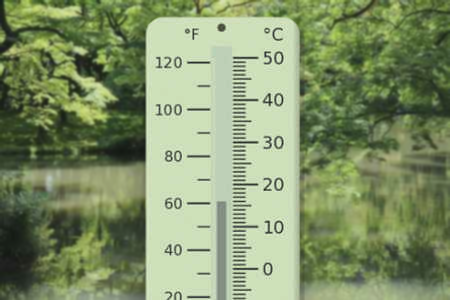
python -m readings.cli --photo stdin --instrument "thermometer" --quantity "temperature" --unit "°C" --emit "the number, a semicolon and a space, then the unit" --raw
16; °C
